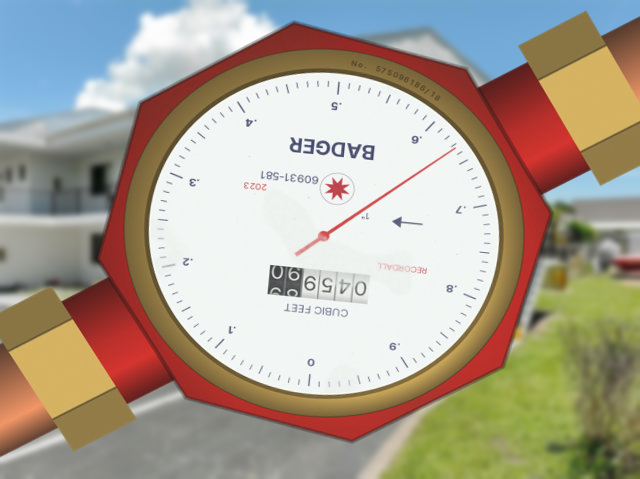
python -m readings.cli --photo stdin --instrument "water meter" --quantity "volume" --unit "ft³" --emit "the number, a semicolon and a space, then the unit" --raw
45989.63; ft³
